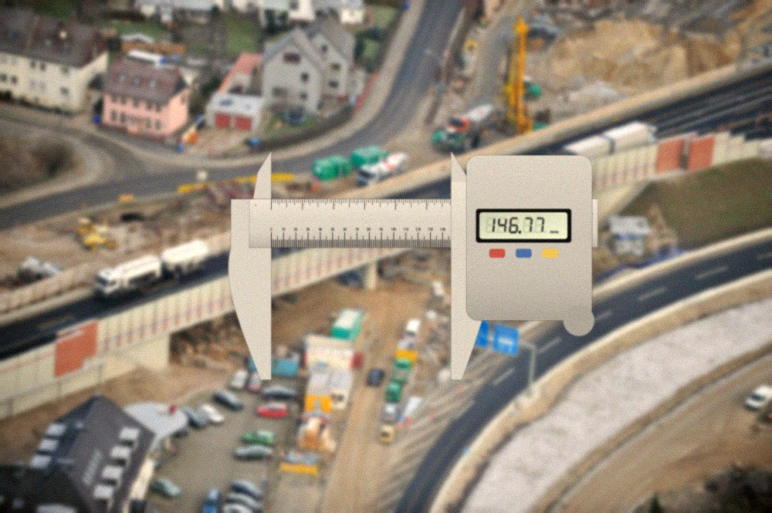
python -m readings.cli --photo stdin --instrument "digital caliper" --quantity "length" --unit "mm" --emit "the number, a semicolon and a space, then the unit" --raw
146.77; mm
